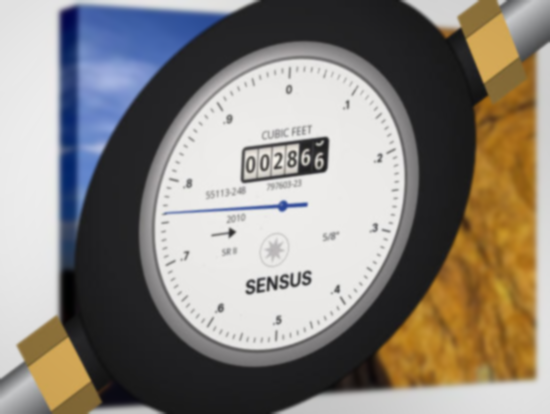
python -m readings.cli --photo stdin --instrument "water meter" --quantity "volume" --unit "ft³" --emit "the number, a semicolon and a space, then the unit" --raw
2865.76; ft³
